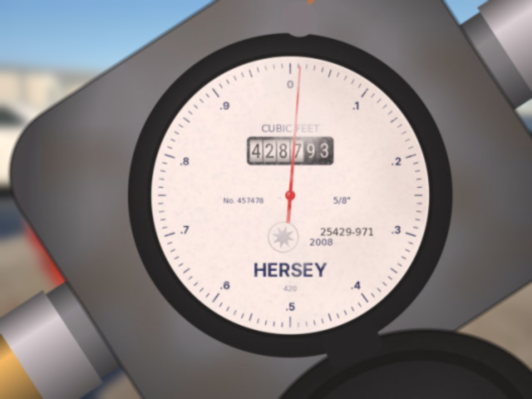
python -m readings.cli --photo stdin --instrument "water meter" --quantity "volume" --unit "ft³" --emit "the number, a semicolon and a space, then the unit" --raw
428793.01; ft³
